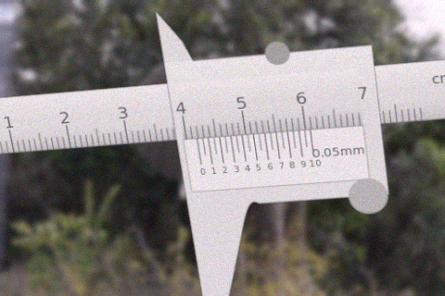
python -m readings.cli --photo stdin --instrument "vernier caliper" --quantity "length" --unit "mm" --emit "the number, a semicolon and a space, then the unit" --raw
41.8; mm
